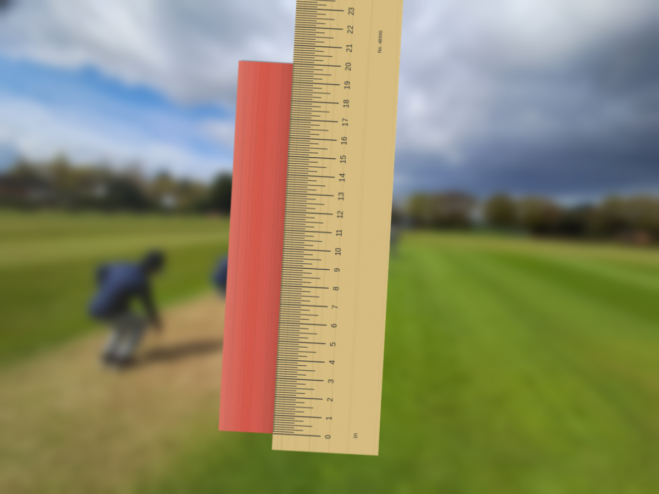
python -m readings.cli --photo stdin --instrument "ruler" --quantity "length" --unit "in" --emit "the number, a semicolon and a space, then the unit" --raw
20; in
